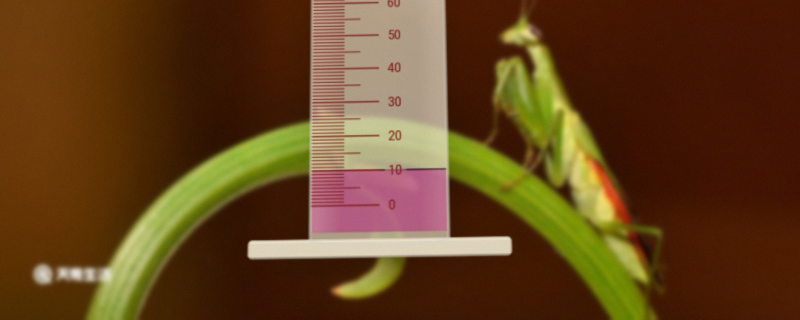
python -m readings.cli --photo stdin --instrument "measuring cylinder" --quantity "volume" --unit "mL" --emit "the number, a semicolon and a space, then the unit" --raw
10; mL
